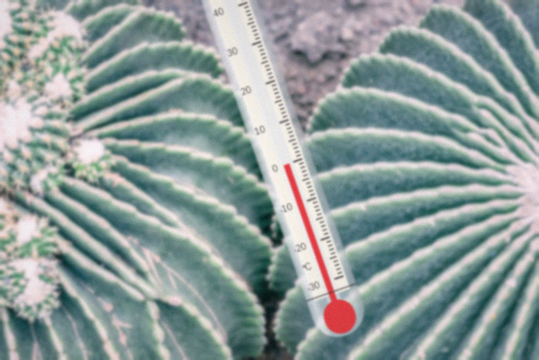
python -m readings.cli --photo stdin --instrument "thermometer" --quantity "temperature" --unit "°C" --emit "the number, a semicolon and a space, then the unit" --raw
0; °C
